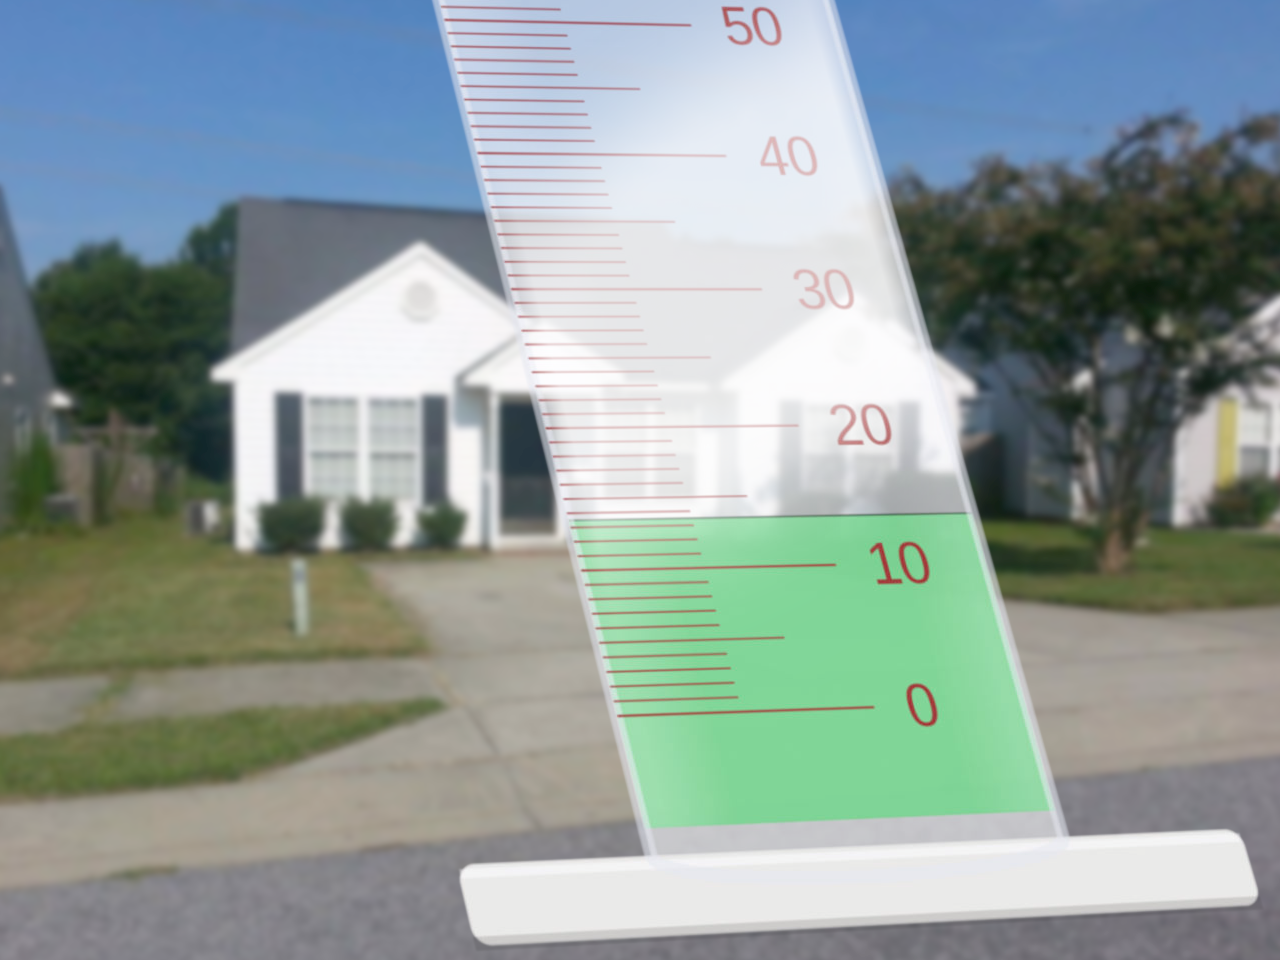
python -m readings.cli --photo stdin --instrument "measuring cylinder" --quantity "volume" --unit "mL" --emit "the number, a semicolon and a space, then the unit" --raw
13.5; mL
